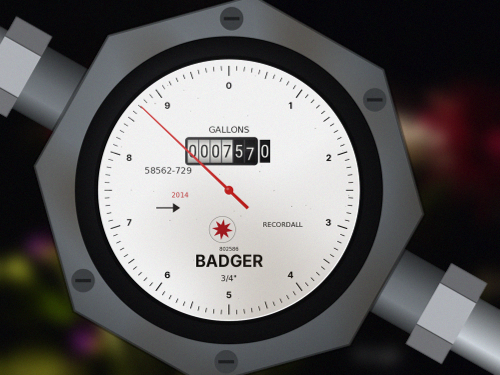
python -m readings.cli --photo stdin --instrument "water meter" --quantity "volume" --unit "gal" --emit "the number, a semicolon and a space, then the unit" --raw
7568.7; gal
